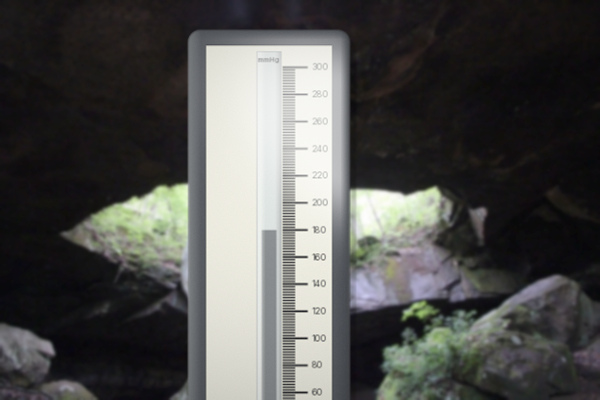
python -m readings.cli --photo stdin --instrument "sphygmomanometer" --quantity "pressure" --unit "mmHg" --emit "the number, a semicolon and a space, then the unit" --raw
180; mmHg
